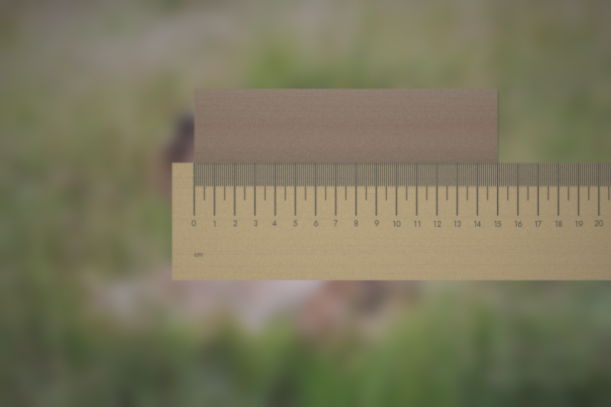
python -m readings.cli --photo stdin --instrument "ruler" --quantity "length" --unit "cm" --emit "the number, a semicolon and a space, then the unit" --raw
15; cm
